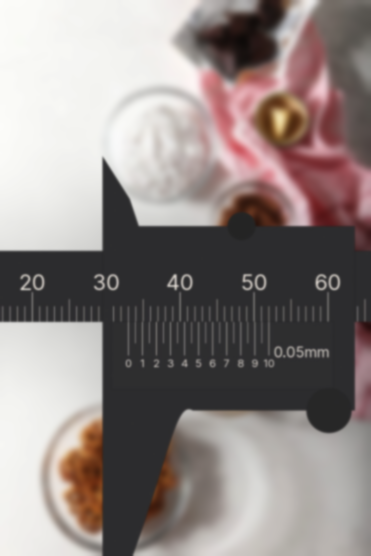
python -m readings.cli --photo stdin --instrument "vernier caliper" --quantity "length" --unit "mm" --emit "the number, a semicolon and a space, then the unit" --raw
33.0; mm
